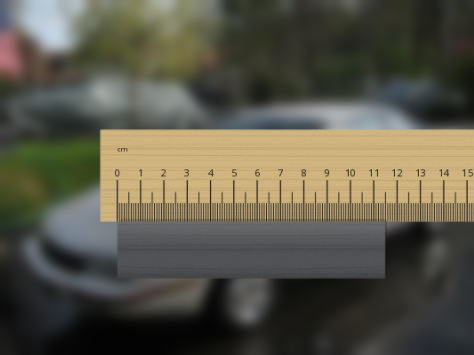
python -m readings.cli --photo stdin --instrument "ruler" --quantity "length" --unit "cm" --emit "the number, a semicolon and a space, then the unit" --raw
11.5; cm
